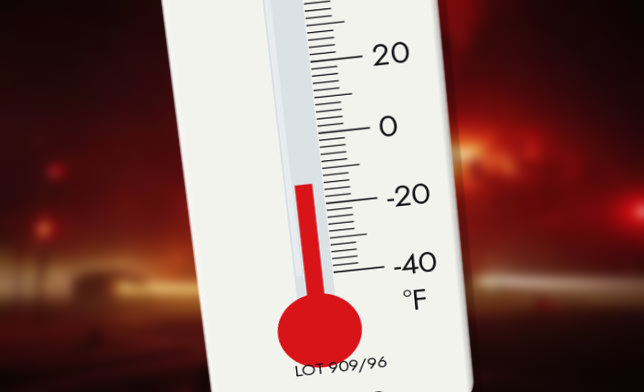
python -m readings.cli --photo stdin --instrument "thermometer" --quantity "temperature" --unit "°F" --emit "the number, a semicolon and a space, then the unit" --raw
-14; °F
